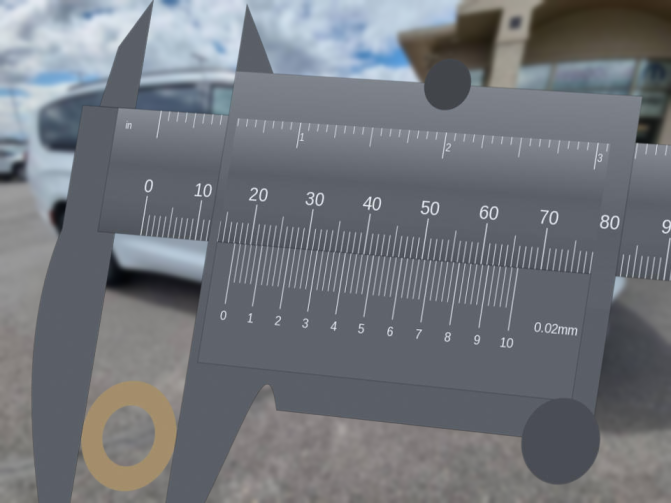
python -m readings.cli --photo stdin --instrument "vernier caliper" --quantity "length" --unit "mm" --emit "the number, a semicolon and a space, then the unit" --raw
17.2; mm
